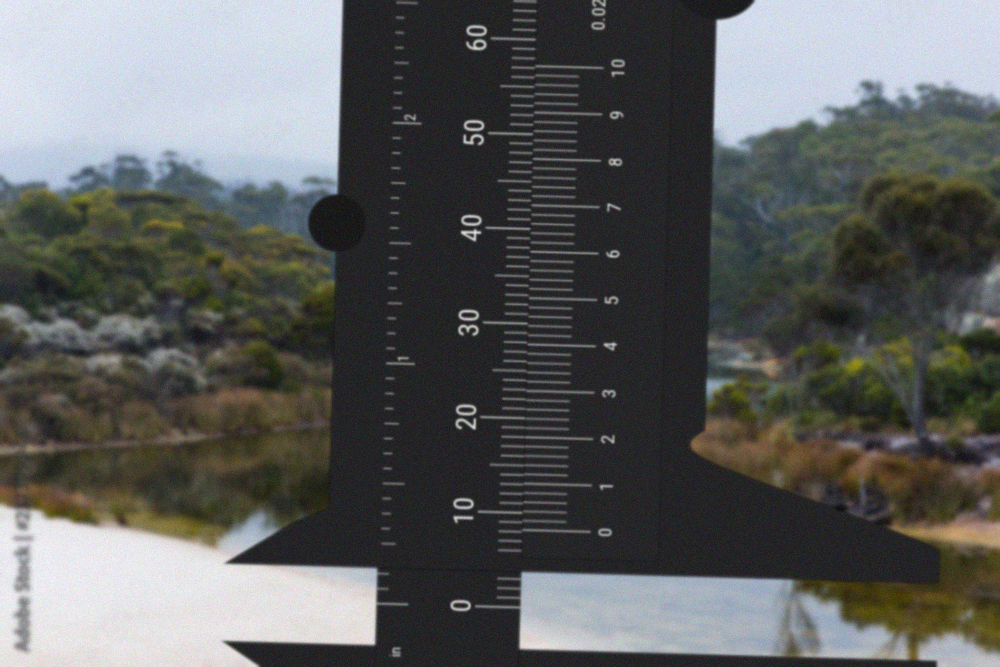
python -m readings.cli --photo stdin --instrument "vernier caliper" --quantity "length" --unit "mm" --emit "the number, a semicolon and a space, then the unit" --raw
8.2; mm
